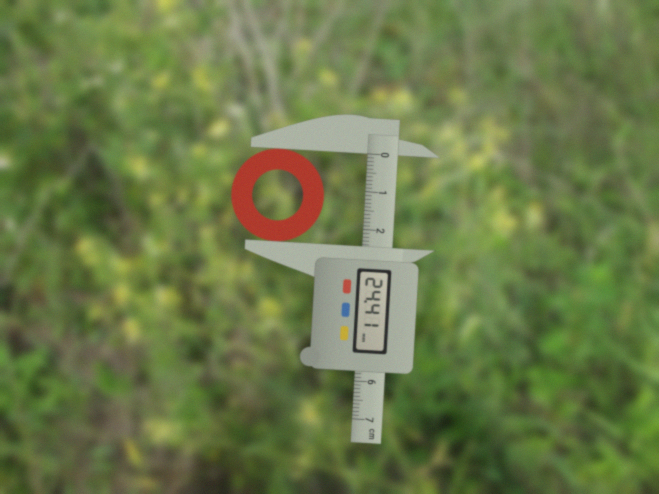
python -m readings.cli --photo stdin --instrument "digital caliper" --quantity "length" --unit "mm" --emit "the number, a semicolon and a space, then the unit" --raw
24.41; mm
